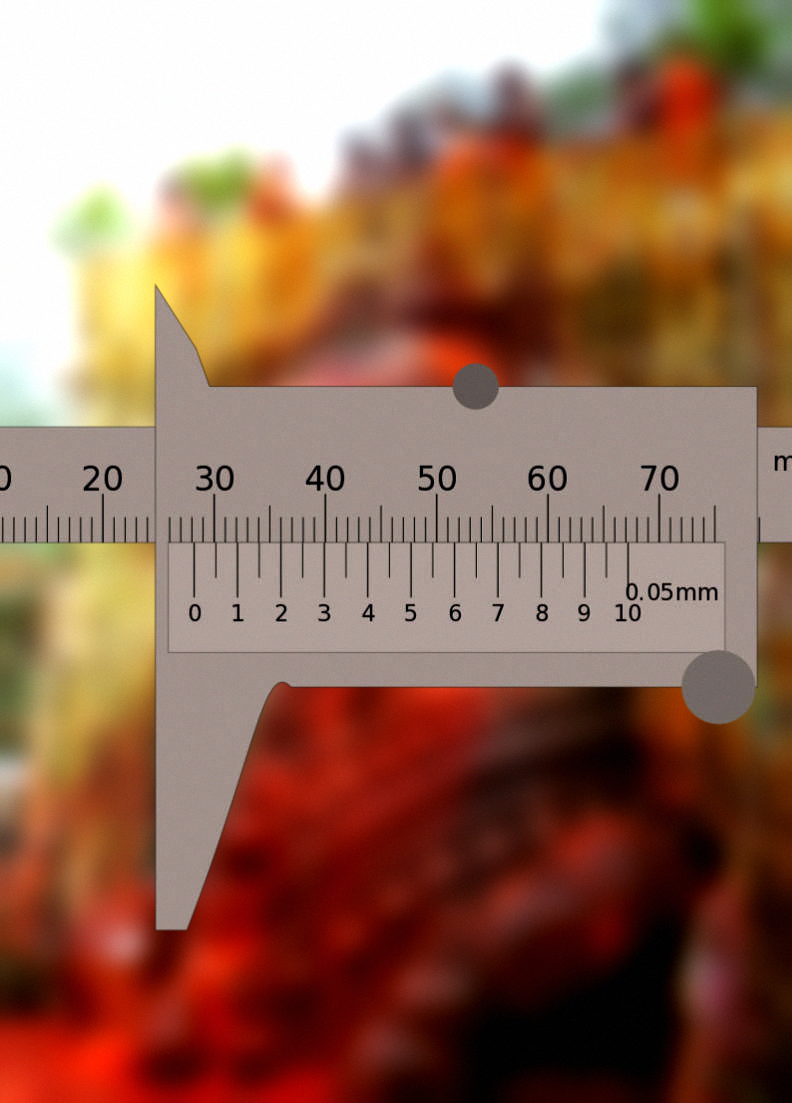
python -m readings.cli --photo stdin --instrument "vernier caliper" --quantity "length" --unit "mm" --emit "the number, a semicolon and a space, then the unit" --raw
28.2; mm
